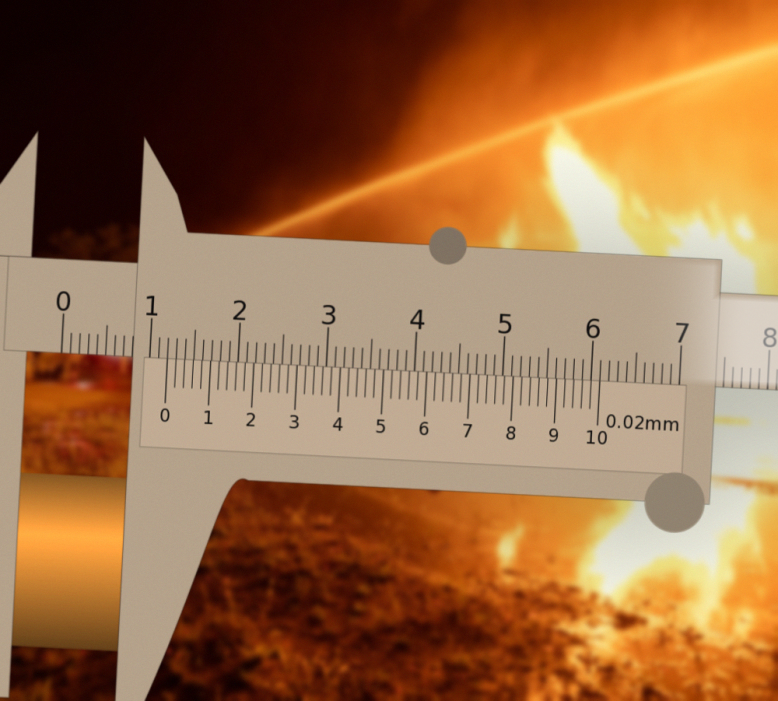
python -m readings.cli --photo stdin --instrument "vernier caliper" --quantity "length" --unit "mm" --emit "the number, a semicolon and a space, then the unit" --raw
12.0; mm
